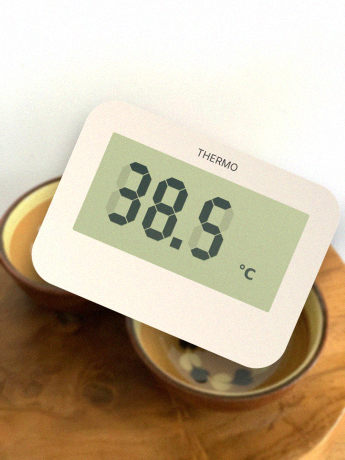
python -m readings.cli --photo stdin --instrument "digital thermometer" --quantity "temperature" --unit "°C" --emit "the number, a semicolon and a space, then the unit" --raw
38.5; °C
